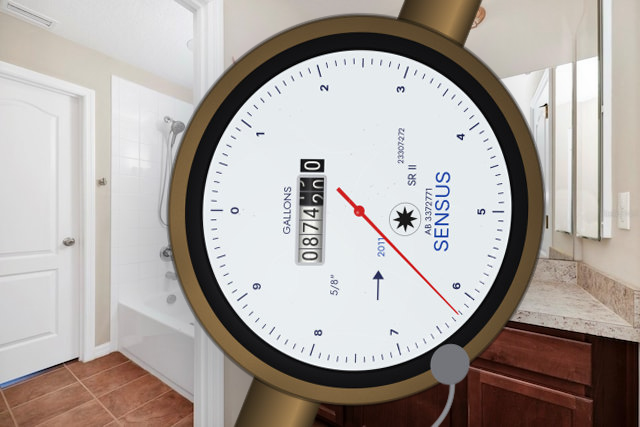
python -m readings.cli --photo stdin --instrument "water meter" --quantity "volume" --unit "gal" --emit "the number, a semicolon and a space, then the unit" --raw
874196.2; gal
